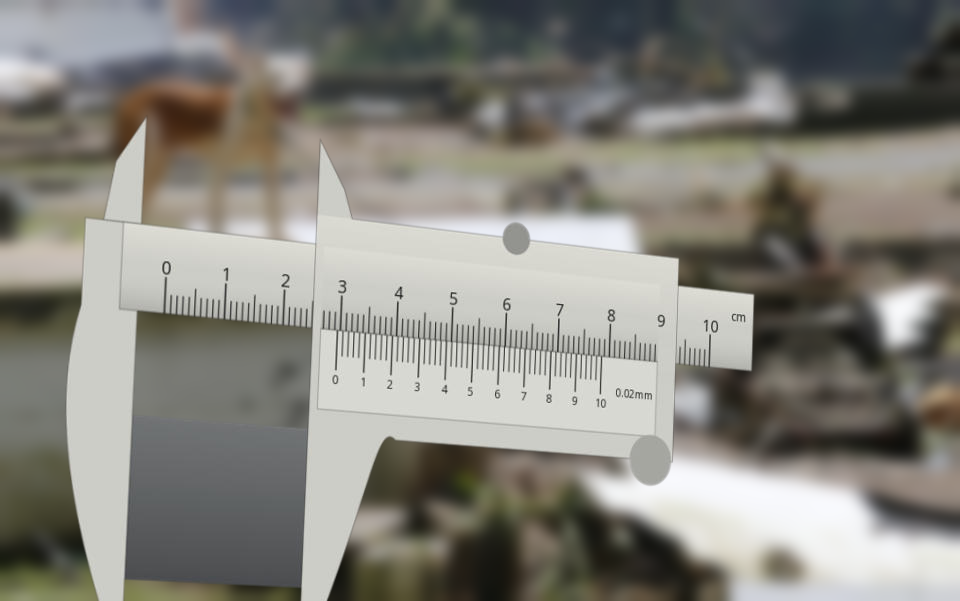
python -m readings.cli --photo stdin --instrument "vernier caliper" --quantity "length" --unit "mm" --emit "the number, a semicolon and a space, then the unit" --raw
29.5; mm
